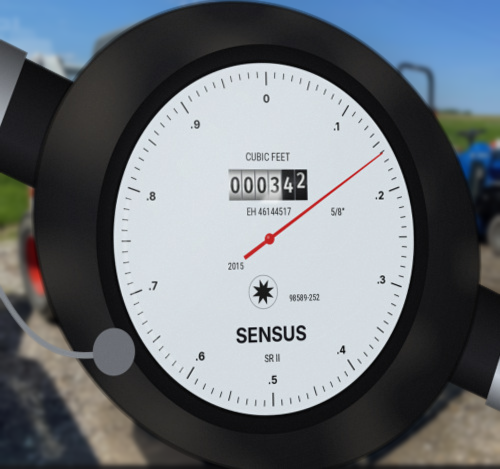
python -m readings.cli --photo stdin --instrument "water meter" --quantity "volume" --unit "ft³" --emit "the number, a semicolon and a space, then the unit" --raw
342.16; ft³
